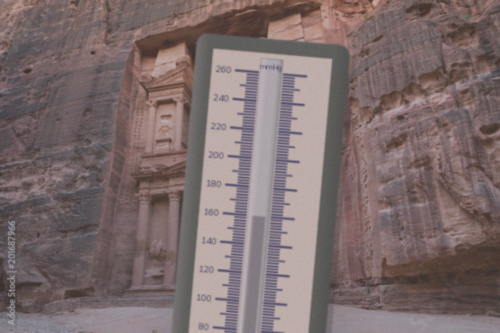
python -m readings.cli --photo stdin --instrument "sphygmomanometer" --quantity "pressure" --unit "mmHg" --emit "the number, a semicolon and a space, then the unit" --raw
160; mmHg
